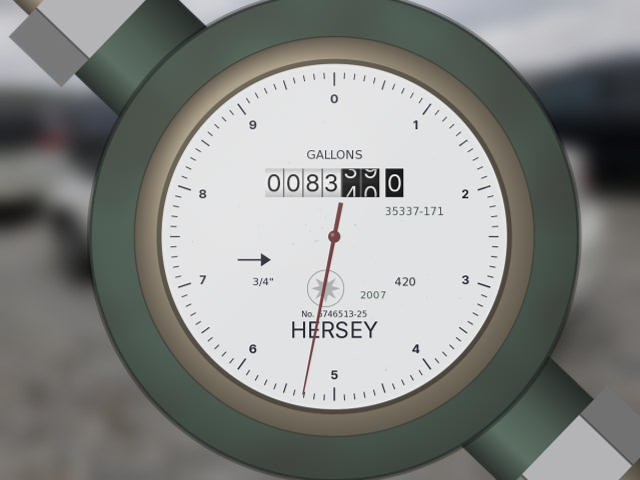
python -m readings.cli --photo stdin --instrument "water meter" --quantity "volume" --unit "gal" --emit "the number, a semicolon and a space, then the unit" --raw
83395.3; gal
